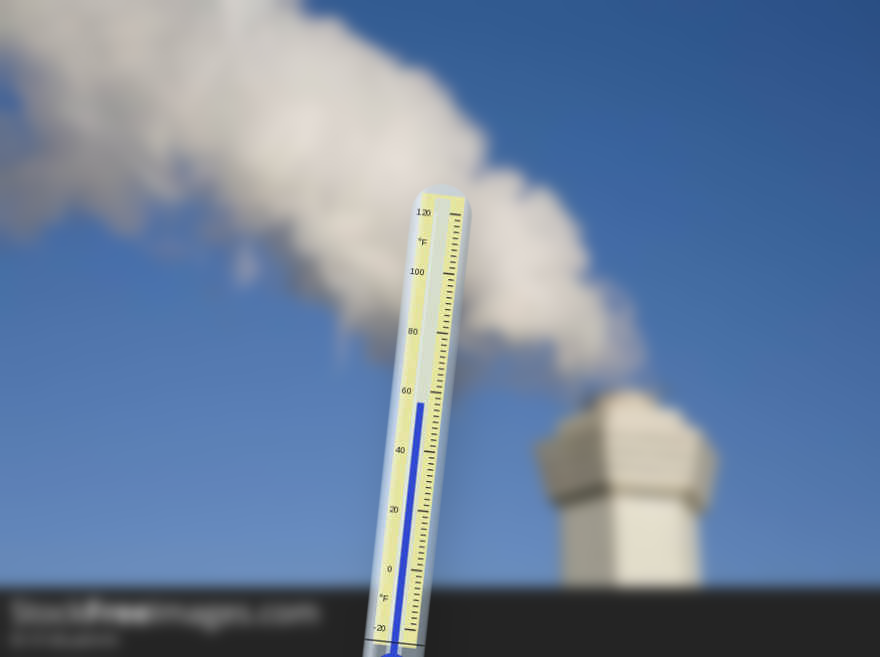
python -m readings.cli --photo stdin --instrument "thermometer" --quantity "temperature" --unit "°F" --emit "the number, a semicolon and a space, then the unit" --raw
56; °F
